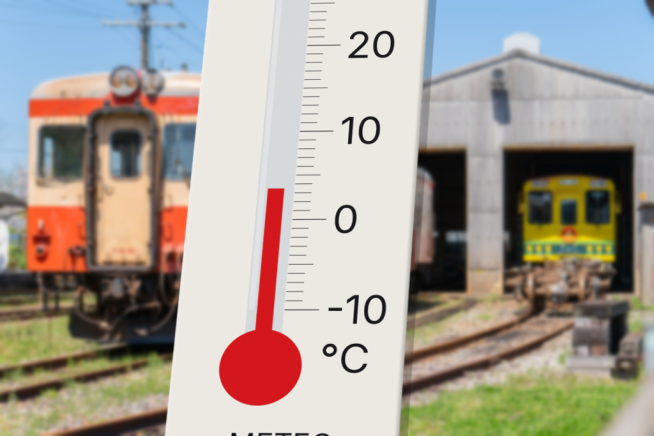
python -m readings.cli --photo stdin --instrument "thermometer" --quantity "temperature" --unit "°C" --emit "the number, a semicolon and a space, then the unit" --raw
3.5; °C
